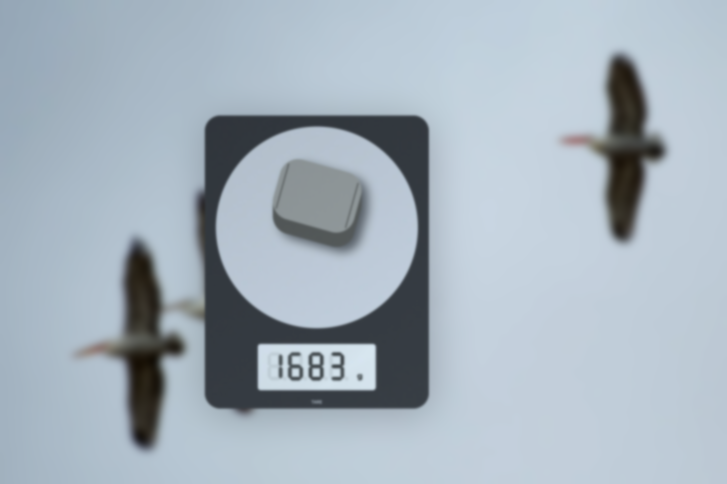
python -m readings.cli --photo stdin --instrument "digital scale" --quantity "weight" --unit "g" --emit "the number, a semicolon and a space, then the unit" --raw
1683; g
